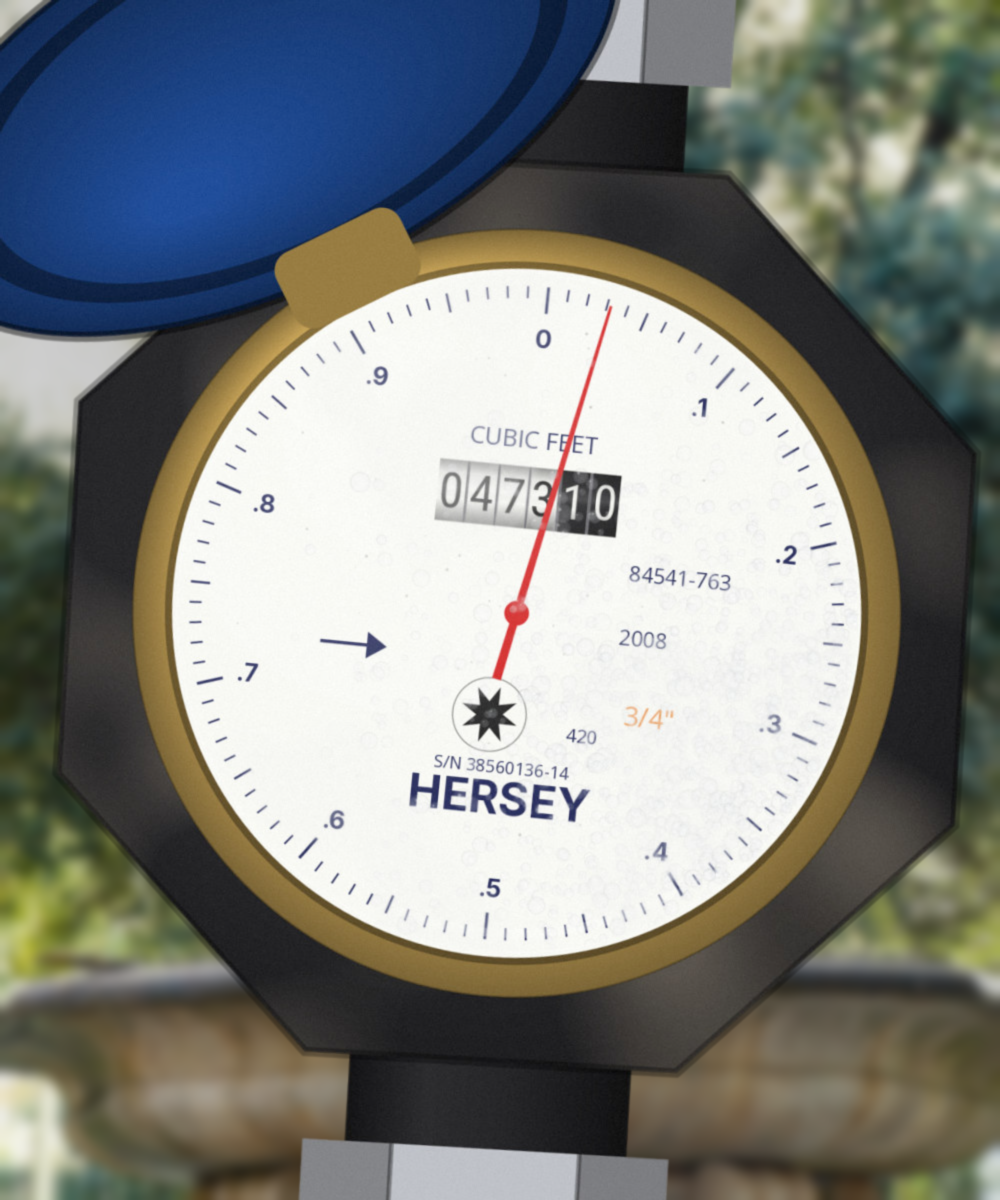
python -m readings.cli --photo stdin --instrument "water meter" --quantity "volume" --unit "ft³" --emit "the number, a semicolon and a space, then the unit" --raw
47310.03; ft³
